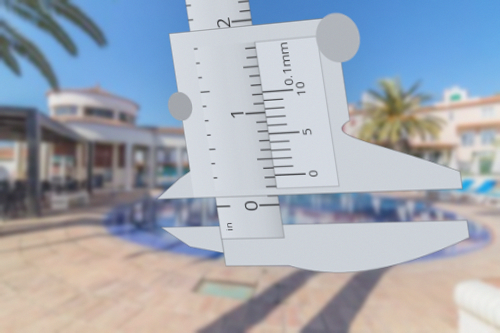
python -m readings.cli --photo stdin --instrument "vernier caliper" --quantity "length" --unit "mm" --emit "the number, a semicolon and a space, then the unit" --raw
3.2; mm
